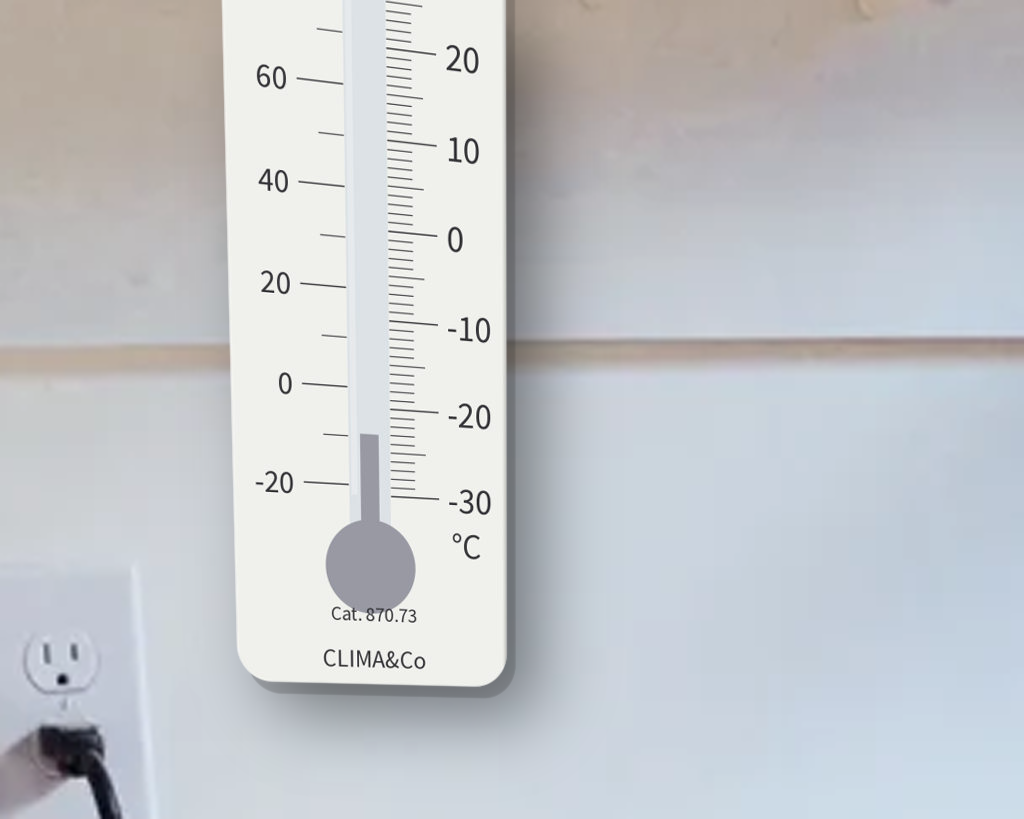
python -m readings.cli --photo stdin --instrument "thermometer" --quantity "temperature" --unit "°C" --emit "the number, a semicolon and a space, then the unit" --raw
-23; °C
